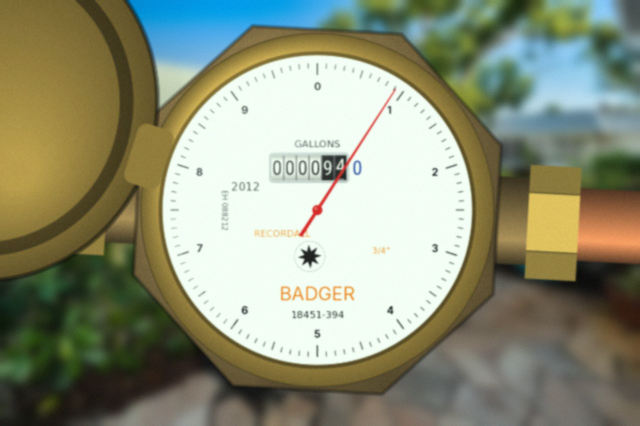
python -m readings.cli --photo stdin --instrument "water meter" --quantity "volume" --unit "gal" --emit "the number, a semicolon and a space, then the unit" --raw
940.9; gal
